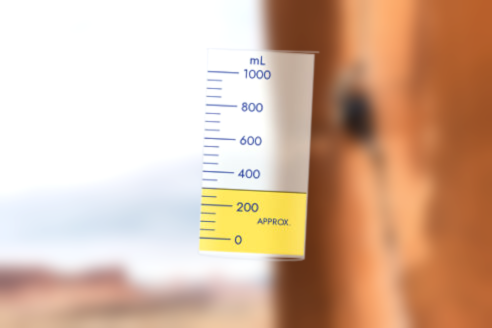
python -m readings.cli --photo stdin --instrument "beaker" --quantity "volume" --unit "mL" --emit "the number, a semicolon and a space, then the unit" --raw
300; mL
